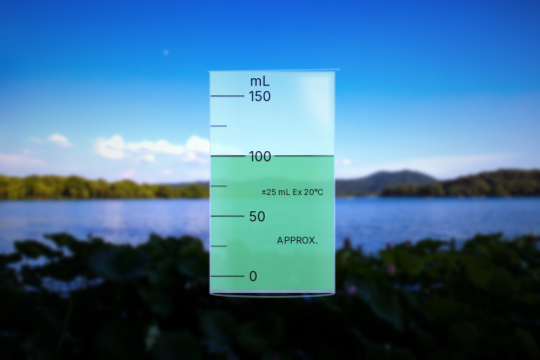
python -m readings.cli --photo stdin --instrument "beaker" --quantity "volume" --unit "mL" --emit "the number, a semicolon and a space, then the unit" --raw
100; mL
